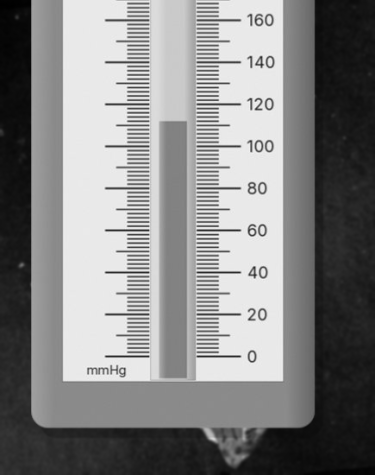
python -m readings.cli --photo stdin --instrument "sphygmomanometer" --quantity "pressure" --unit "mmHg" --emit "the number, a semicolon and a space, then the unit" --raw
112; mmHg
